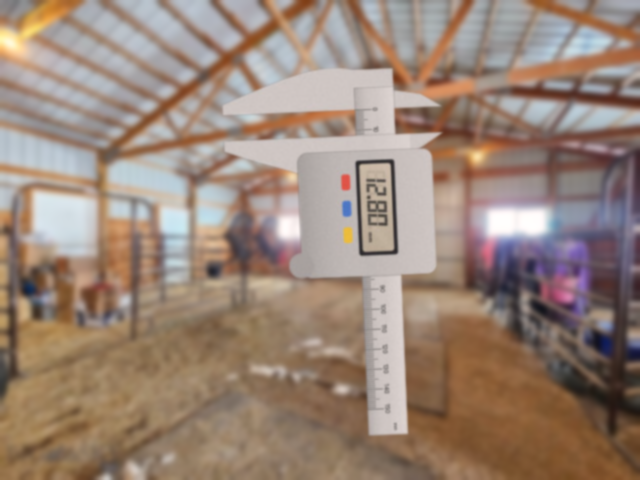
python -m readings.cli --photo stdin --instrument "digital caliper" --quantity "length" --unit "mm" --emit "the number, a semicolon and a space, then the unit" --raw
12.80; mm
